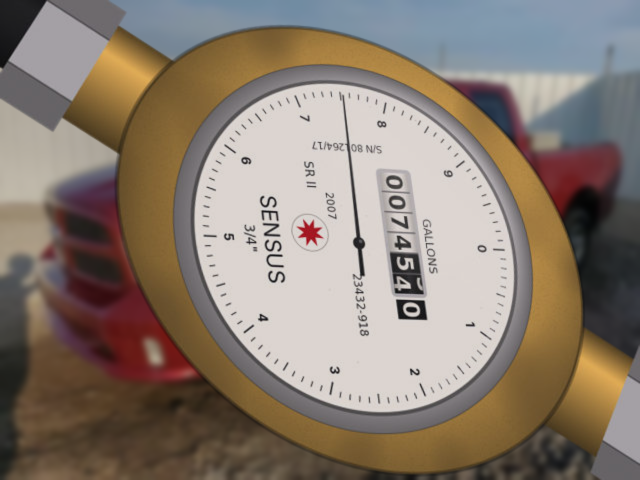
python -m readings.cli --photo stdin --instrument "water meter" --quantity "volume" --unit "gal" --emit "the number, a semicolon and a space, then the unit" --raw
74537.5; gal
